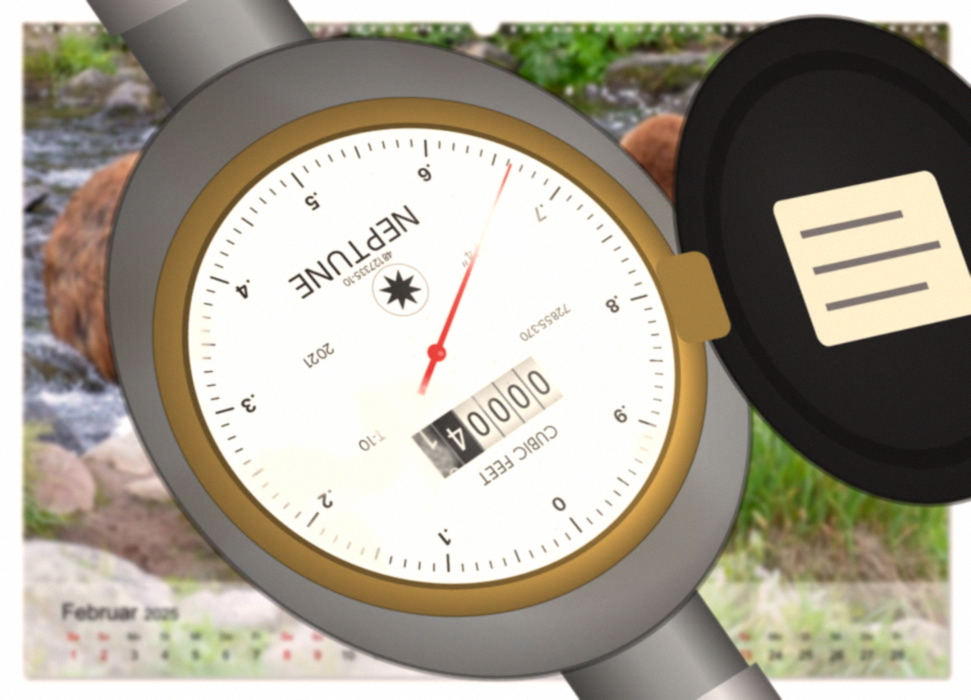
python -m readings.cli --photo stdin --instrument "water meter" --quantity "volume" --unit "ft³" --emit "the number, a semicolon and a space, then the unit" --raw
40.66; ft³
